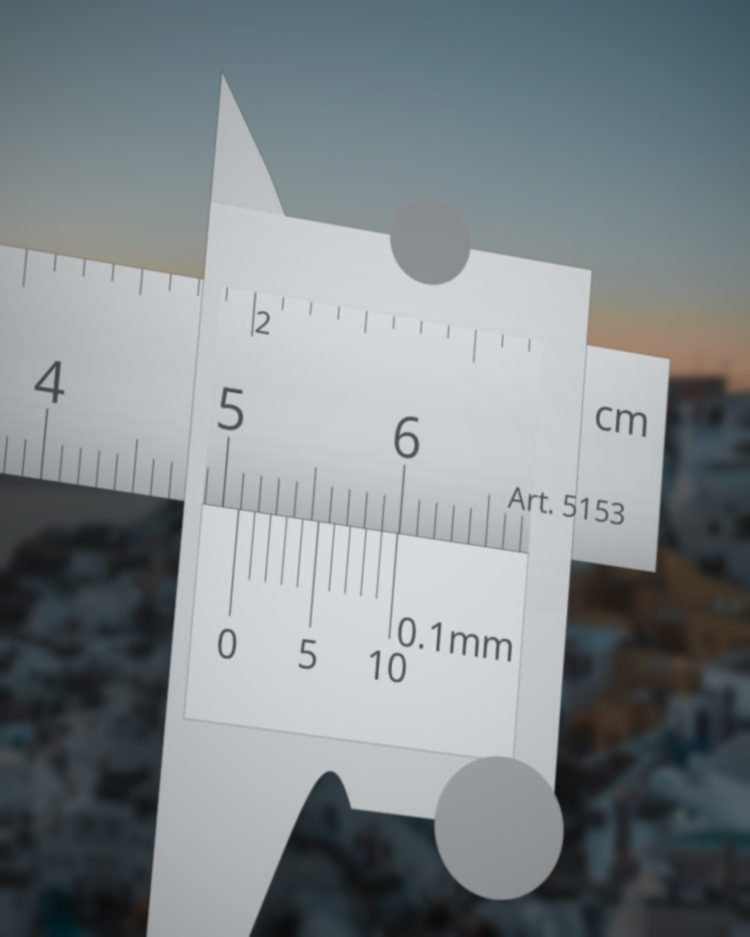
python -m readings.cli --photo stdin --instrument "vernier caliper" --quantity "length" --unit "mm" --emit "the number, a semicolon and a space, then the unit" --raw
50.9; mm
